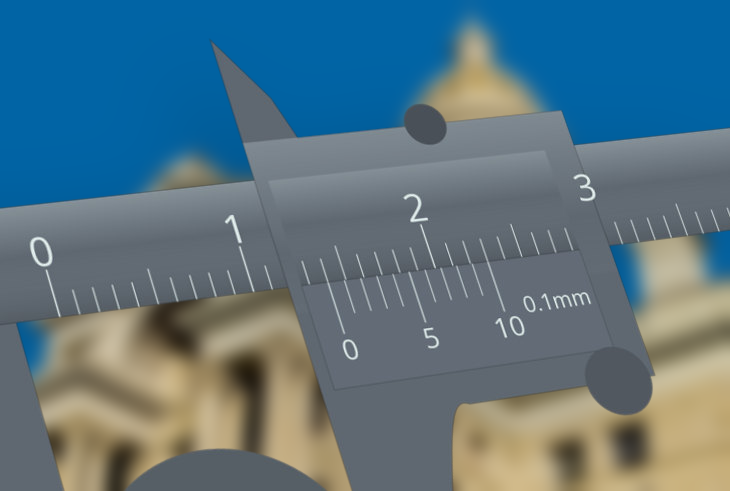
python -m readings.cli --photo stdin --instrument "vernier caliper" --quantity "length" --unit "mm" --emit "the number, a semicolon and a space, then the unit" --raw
14.0; mm
